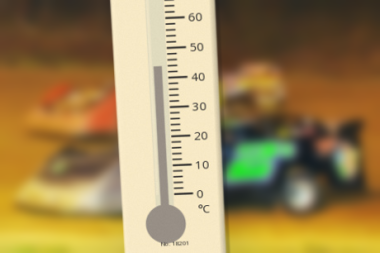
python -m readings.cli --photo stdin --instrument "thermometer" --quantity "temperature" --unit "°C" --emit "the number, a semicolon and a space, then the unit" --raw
44; °C
